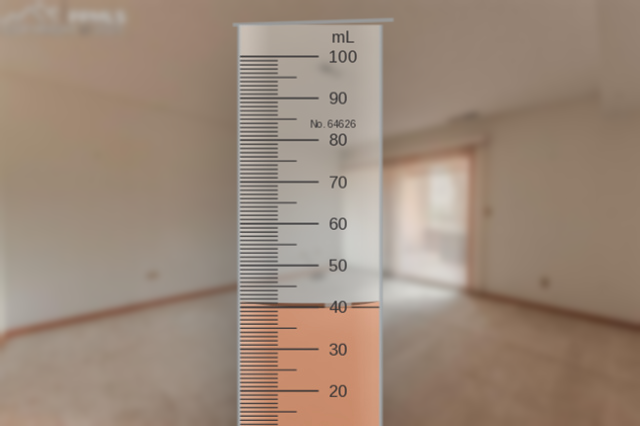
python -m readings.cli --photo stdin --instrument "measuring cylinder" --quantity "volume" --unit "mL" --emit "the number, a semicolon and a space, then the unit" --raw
40; mL
